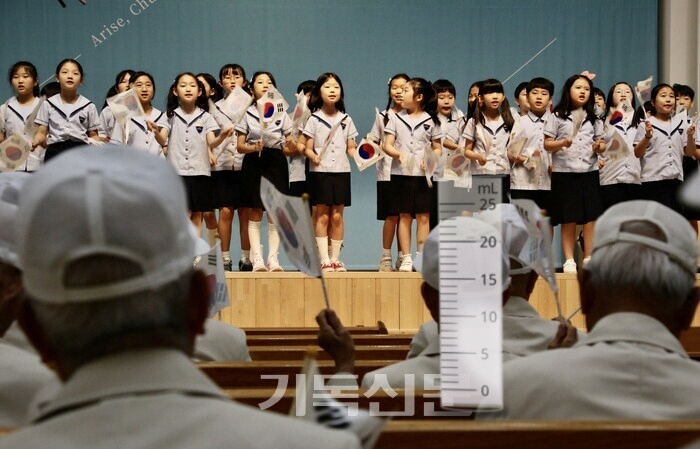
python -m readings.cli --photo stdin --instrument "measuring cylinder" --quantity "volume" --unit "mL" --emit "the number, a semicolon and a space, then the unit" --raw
20; mL
